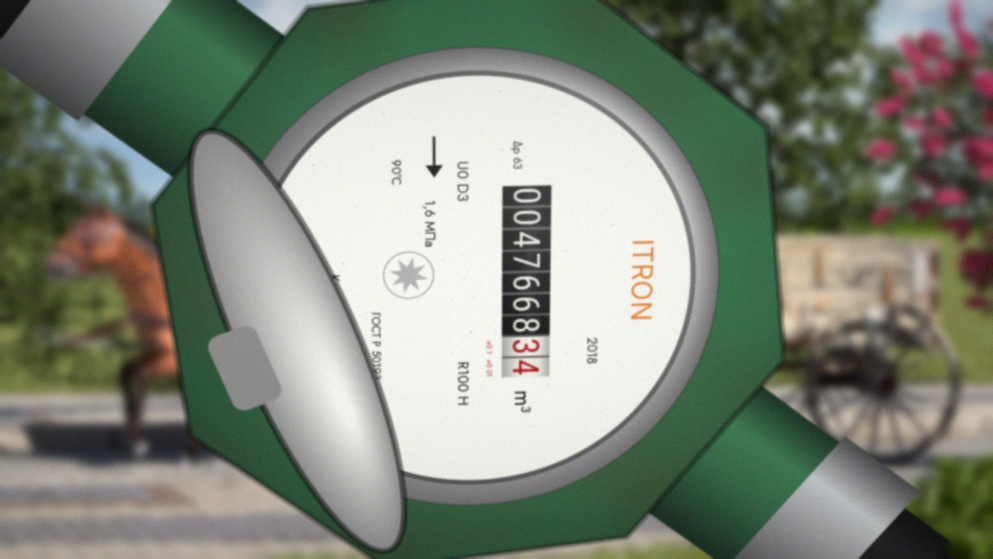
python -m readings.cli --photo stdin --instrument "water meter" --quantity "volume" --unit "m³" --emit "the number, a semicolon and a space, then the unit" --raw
47668.34; m³
